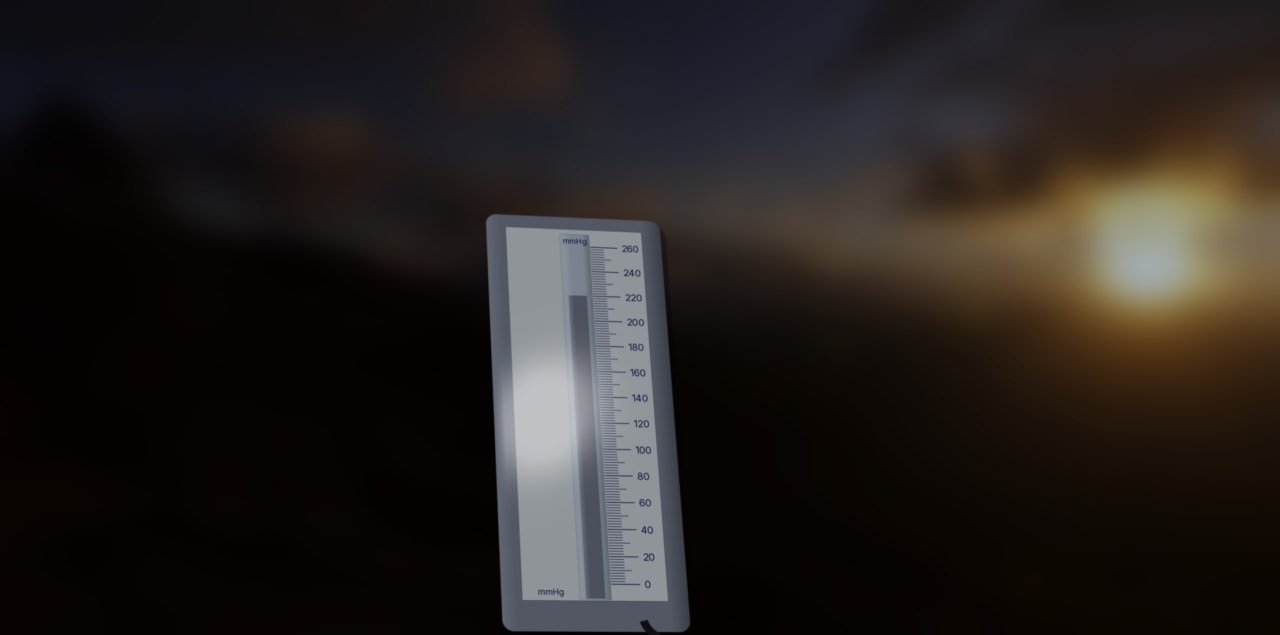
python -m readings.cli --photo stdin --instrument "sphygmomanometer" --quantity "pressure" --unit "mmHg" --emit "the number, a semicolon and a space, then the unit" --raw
220; mmHg
